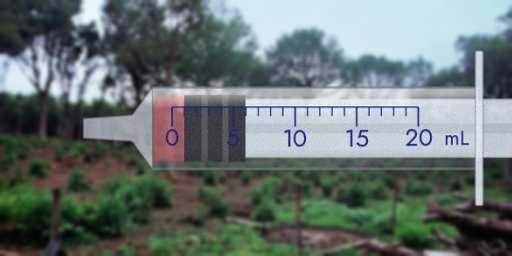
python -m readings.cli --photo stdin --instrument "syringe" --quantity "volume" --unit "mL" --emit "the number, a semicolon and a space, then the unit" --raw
1; mL
